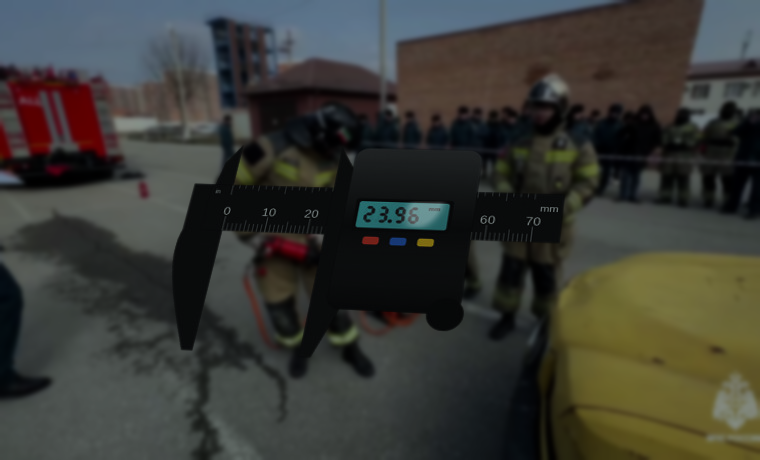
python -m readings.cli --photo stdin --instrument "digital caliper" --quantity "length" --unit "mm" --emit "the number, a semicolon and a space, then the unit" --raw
23.96; mm
